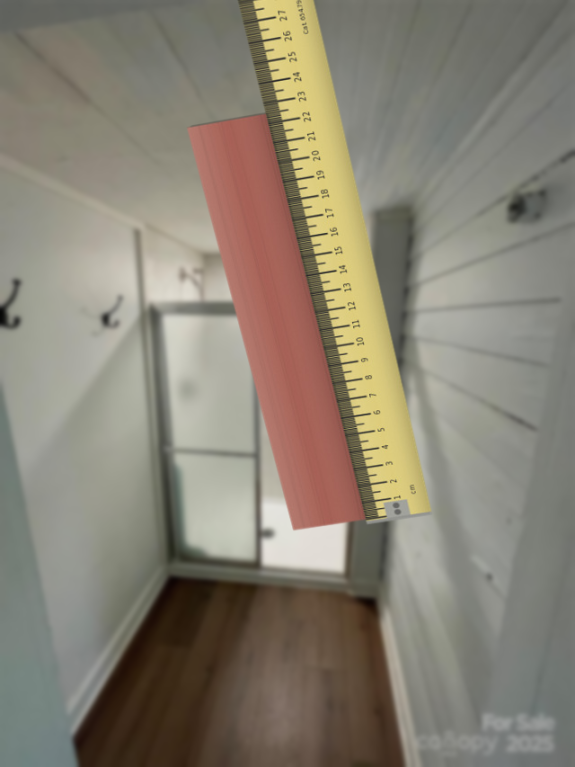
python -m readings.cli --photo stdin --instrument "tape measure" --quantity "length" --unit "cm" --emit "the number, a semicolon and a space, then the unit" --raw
22.5; cm
